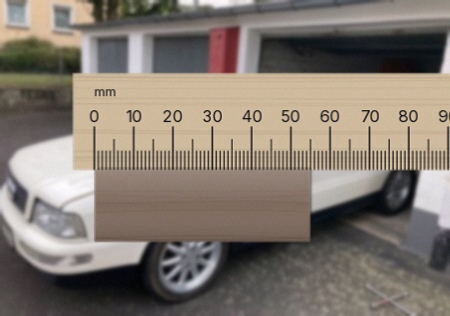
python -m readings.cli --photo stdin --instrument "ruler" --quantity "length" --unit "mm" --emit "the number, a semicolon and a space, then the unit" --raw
55; mm
